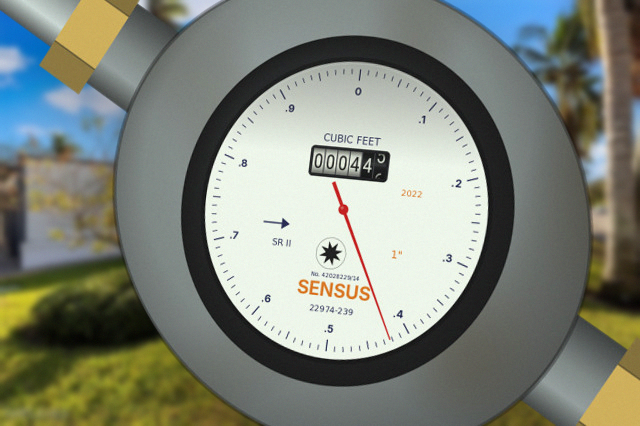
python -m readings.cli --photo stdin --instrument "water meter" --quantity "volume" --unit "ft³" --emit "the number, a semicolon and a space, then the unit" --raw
445.42; ft³
